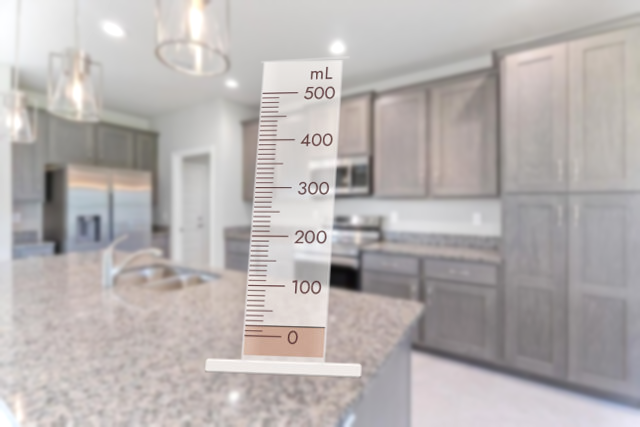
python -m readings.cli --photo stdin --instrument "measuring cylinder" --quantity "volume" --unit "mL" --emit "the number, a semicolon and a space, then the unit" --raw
20; mL
